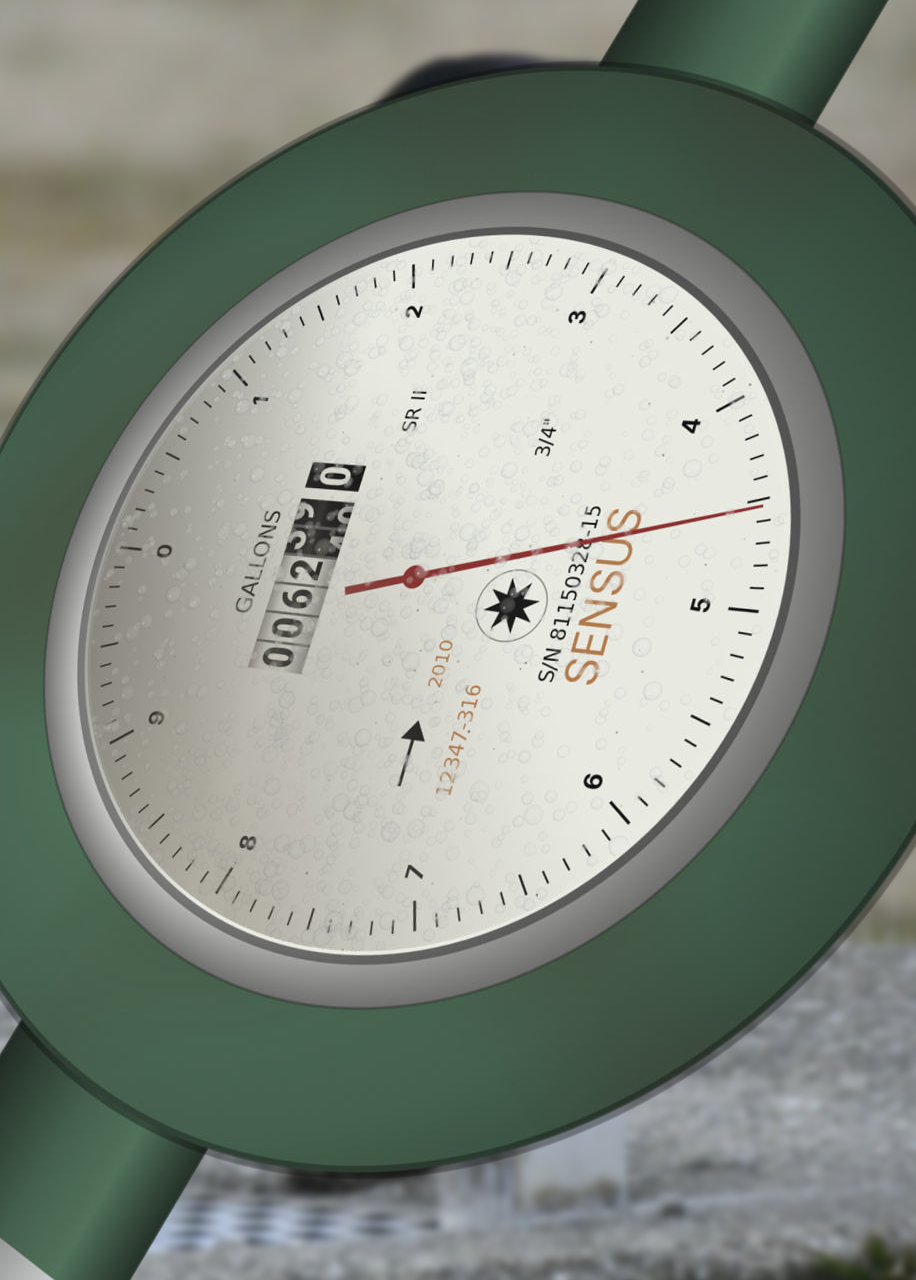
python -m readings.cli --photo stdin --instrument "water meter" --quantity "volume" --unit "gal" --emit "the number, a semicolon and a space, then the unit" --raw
62394.5; gal
